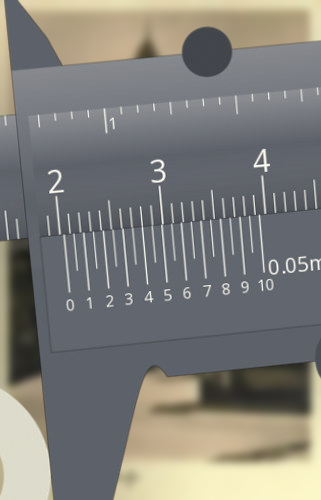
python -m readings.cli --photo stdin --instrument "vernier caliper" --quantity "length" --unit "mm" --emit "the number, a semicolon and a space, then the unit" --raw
20.4; mm
